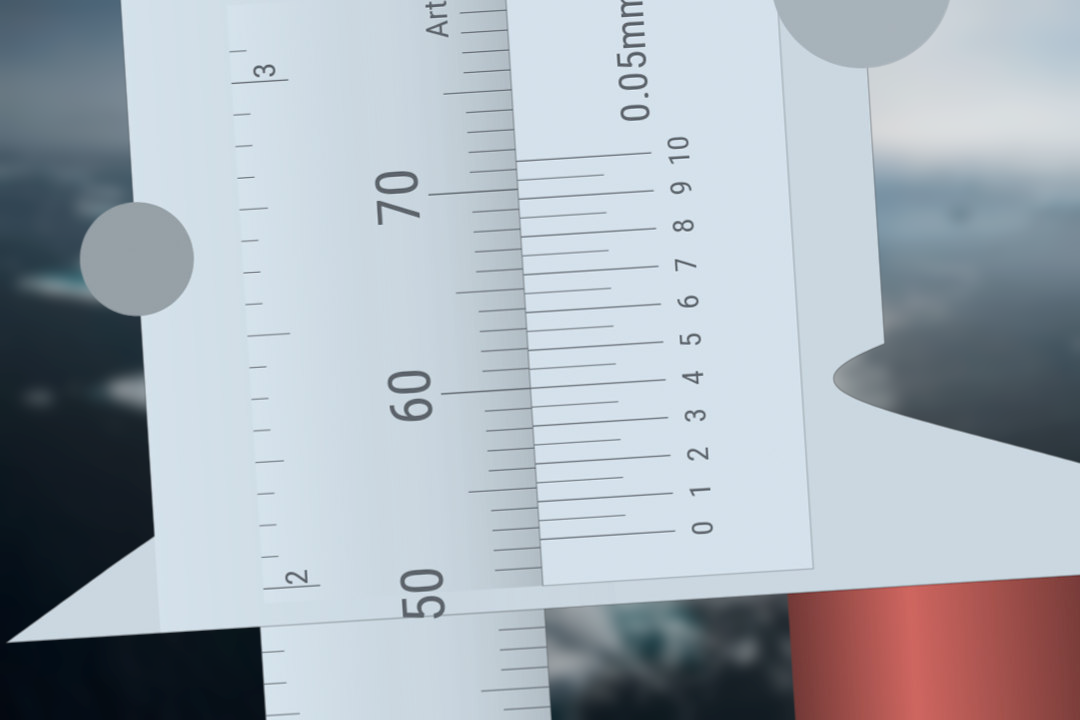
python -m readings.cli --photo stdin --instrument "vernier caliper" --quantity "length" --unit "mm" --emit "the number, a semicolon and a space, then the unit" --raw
52.4; mm
